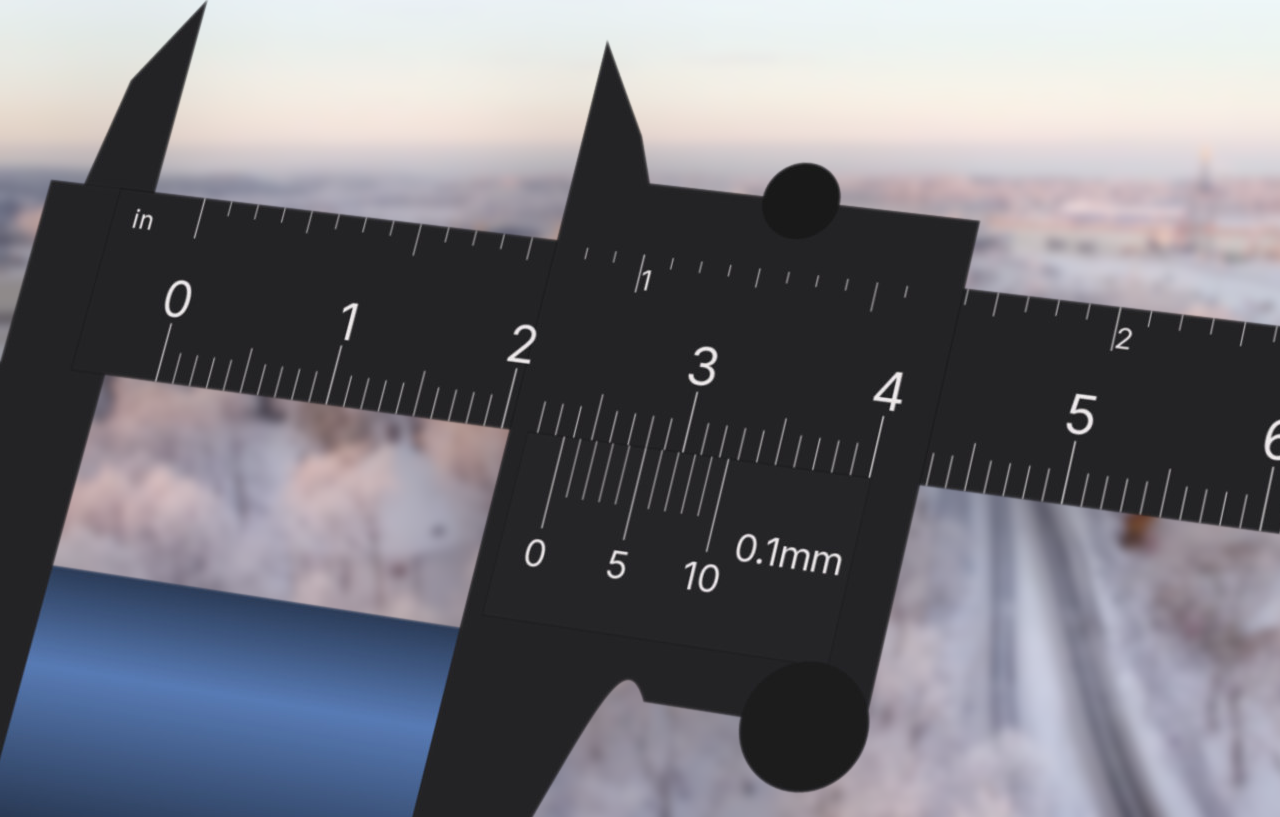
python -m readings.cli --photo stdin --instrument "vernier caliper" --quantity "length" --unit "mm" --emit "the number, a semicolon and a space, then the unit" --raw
23.5; mm
